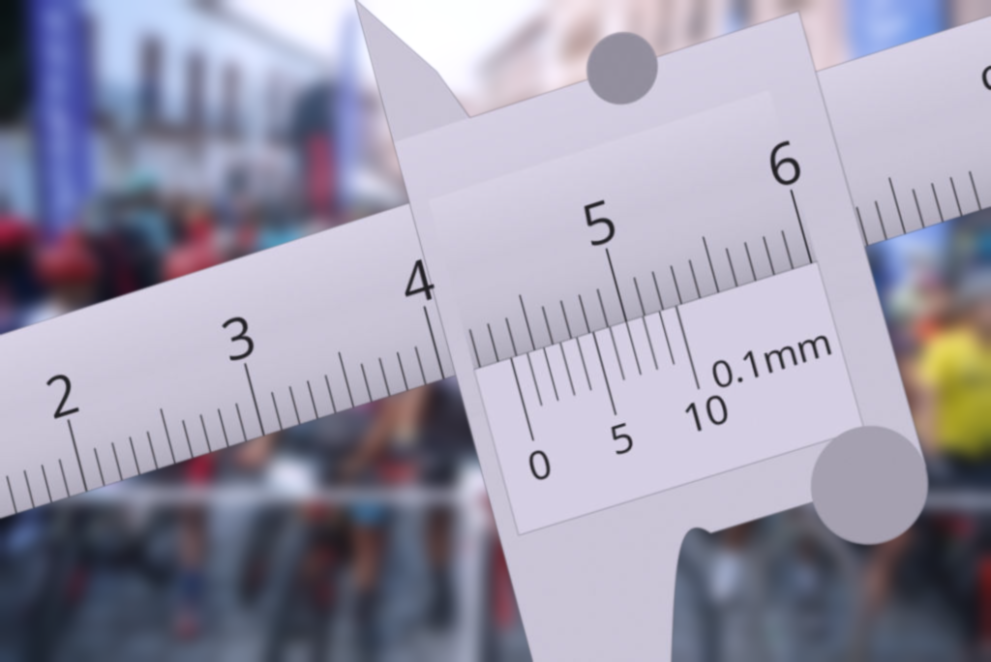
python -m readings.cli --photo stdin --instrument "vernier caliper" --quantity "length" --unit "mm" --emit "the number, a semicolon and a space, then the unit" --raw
43.7; mm
